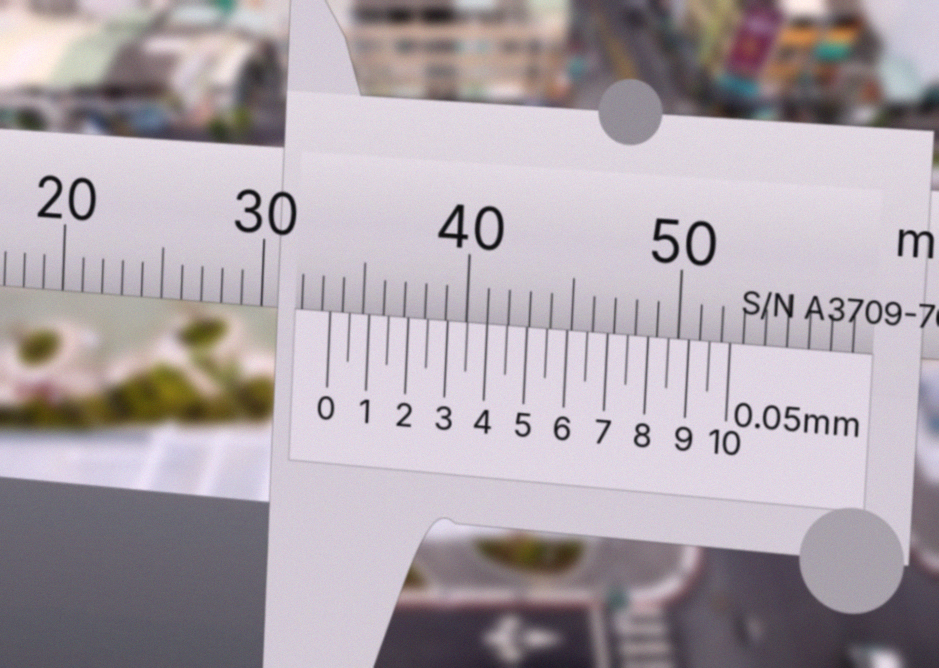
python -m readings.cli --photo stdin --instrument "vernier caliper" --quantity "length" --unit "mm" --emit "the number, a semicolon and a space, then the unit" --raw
33.4; mm
